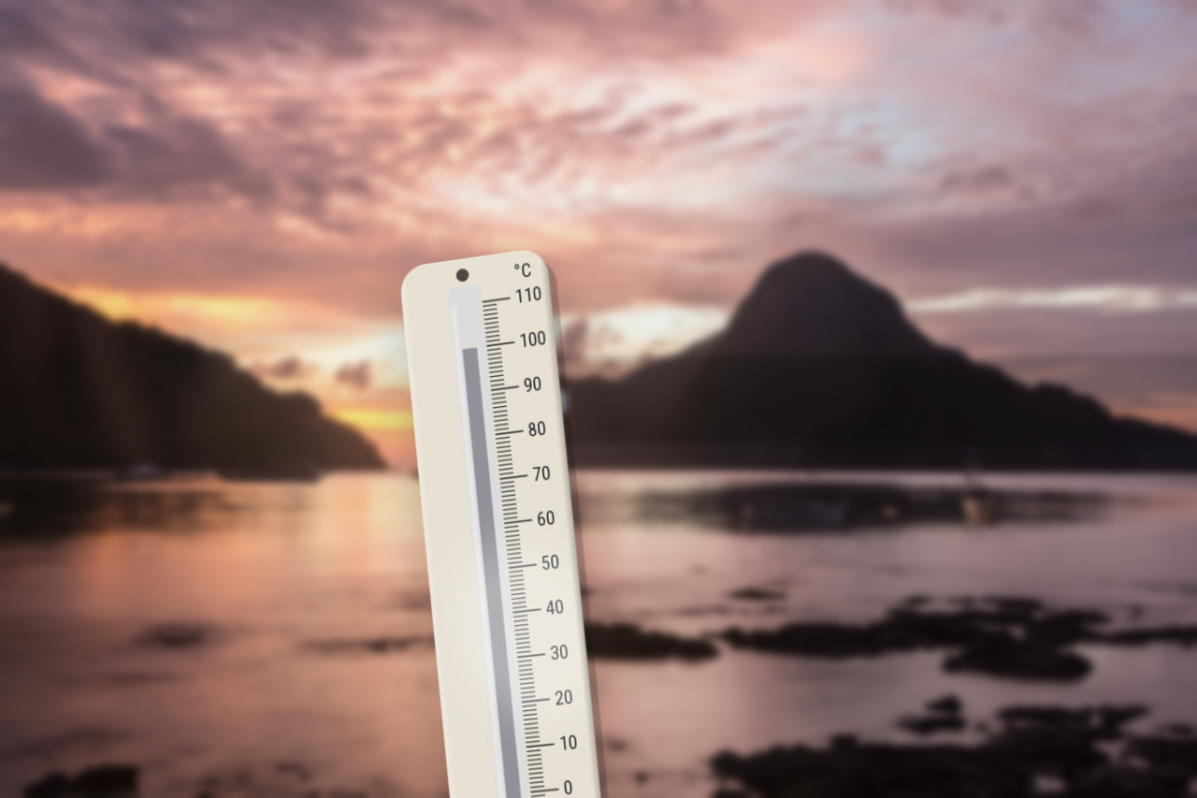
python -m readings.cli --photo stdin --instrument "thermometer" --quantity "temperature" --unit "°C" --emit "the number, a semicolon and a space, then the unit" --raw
100; °C
